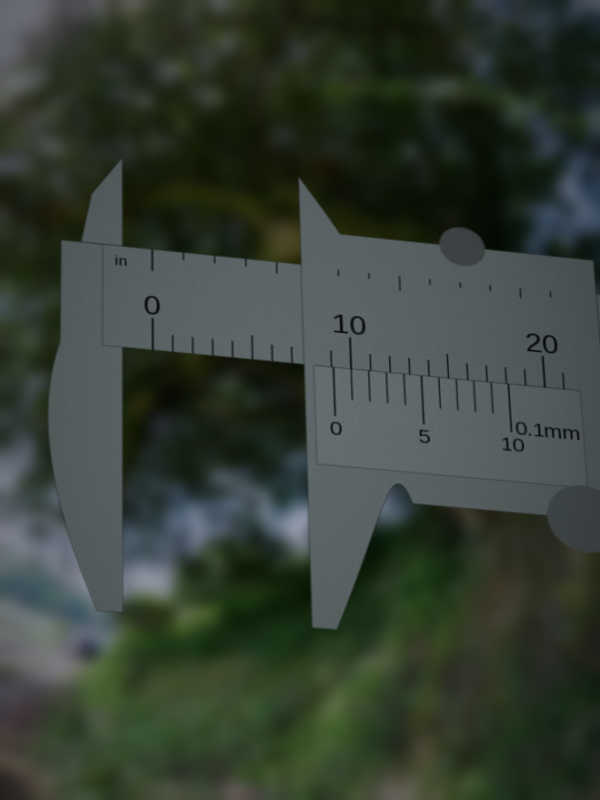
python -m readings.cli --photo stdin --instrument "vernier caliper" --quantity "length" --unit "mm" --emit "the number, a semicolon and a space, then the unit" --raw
9.1; mm
